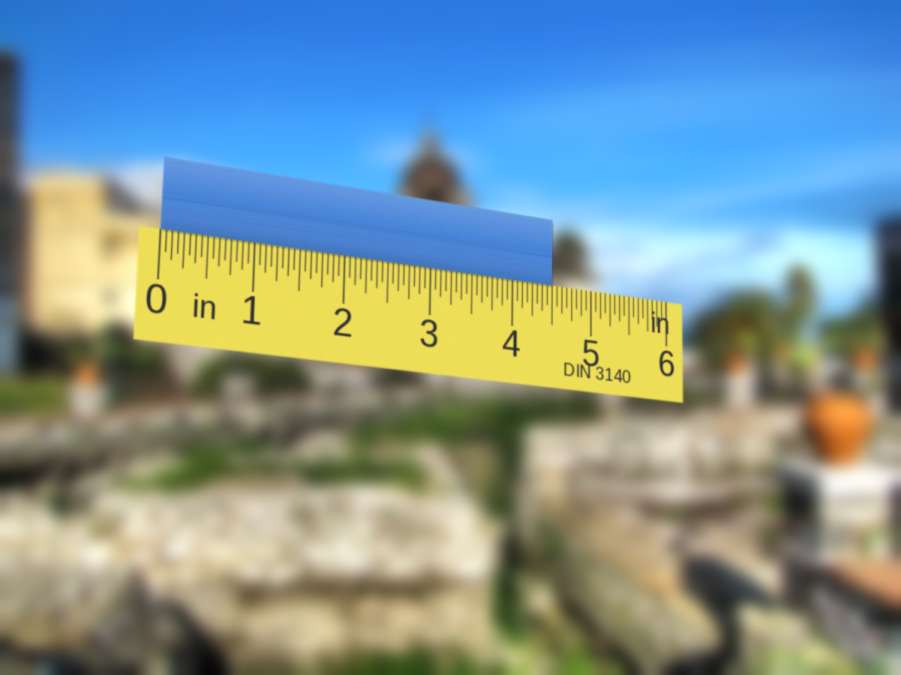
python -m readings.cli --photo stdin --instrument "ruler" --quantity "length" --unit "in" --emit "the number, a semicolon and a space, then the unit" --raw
4.5; in
